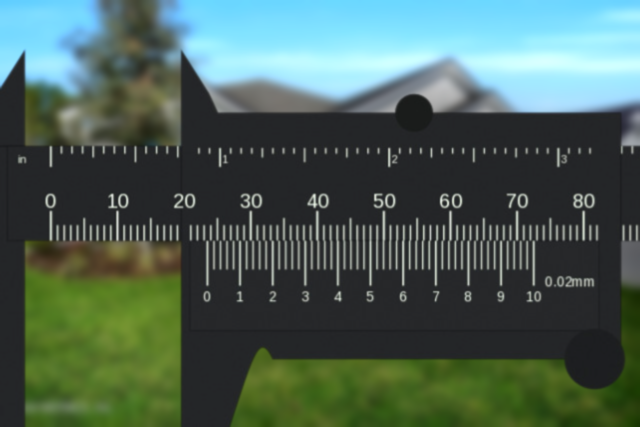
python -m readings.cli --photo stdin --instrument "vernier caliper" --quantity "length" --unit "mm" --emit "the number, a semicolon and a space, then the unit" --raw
23.5; mm
